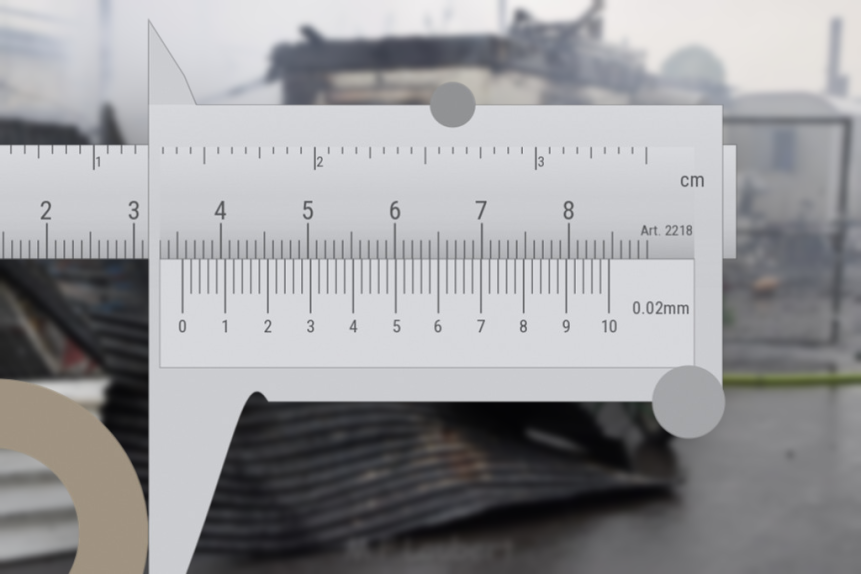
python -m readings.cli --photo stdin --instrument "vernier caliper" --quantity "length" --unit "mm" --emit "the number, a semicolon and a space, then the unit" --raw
35.6; mm
